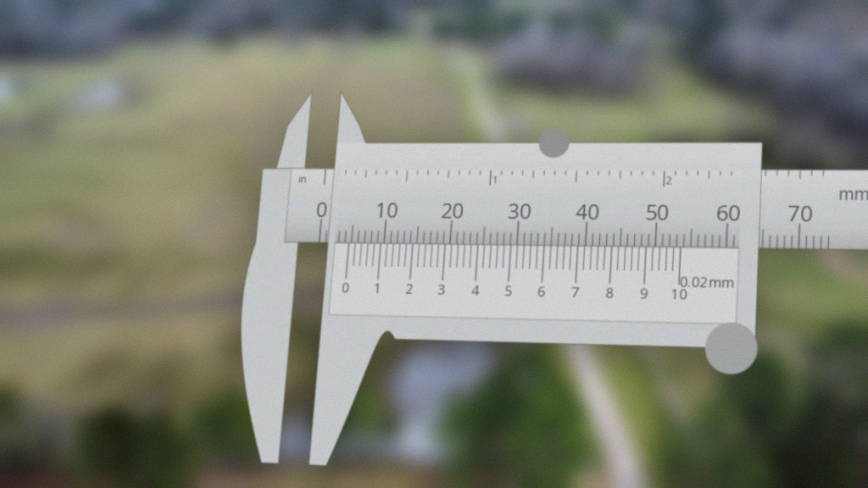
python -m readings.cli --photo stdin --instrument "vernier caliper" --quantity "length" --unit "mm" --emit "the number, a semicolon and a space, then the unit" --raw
4.6; mm
